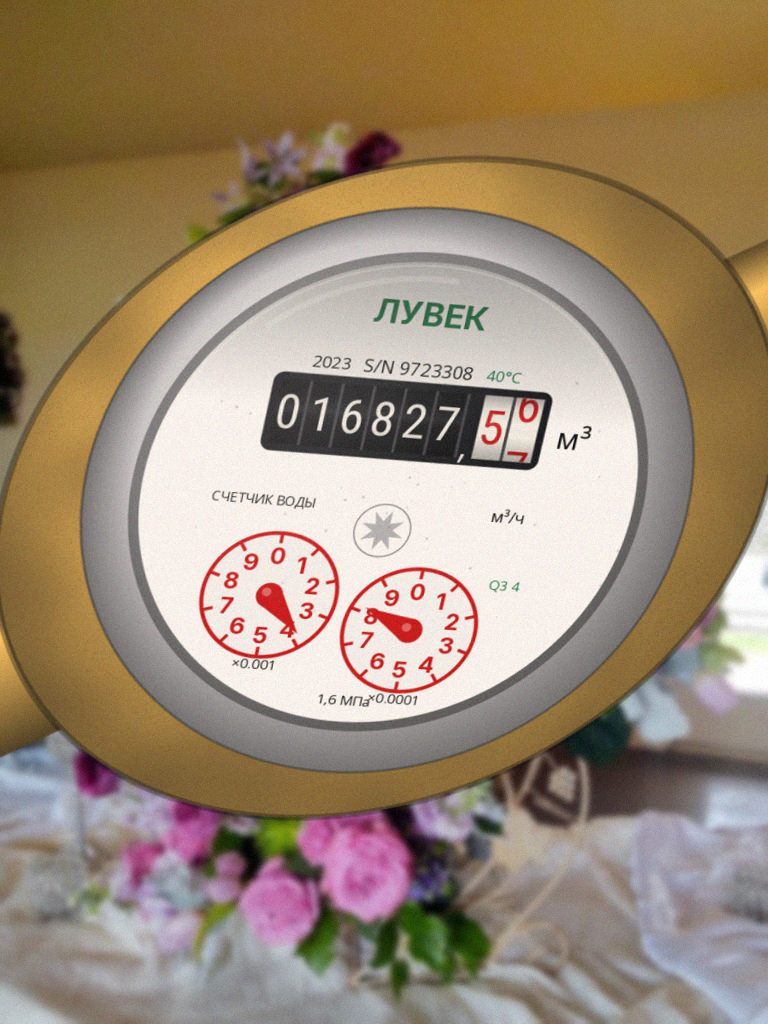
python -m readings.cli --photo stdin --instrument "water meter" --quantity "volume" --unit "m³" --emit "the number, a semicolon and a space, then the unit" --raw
16827.5638; m³
